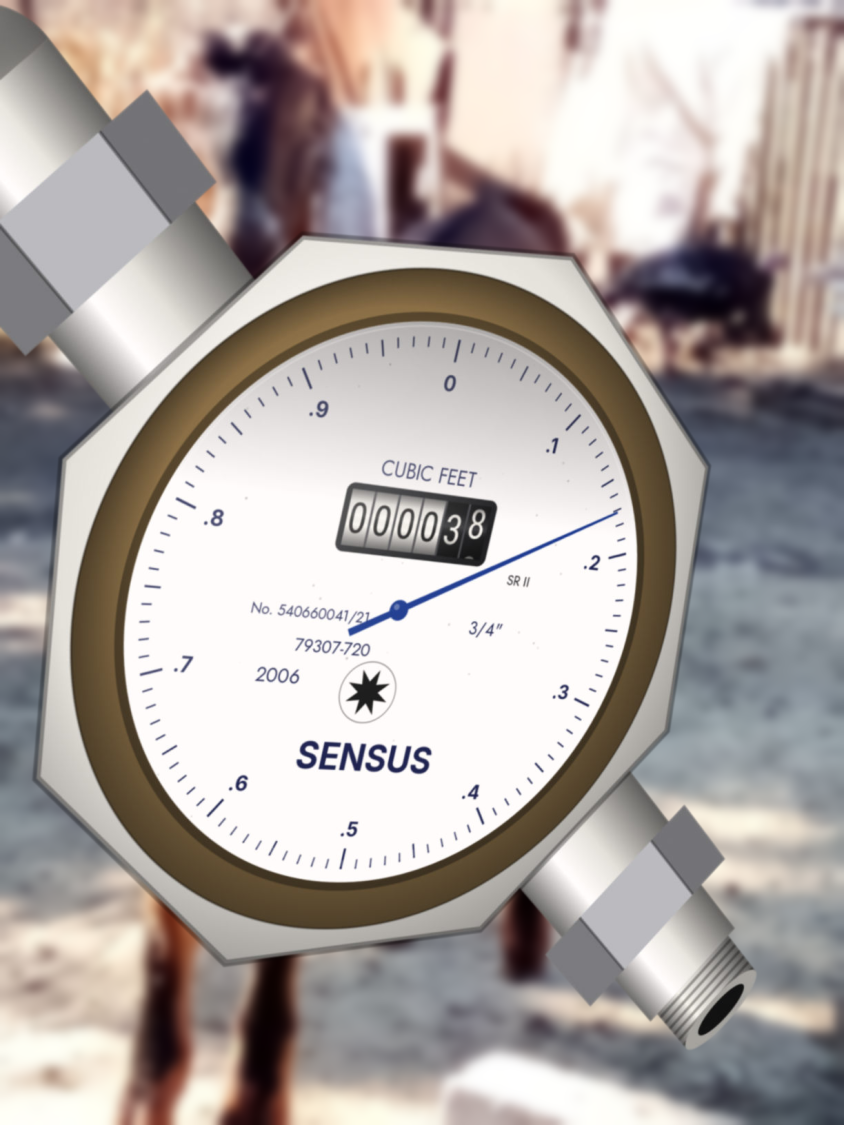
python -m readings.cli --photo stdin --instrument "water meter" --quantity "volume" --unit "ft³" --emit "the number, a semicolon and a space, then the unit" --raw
38.17; ft³
